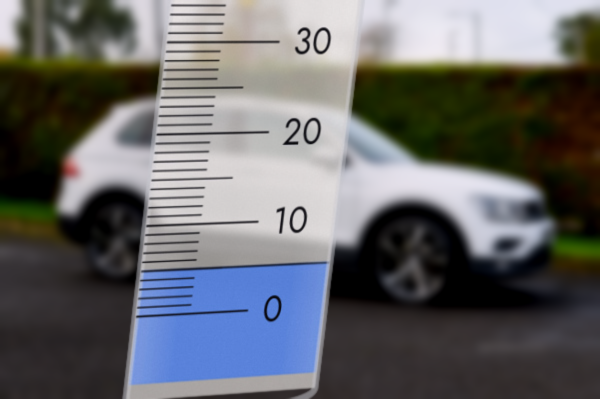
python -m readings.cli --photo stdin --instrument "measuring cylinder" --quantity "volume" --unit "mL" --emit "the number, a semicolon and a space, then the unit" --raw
5; mL
